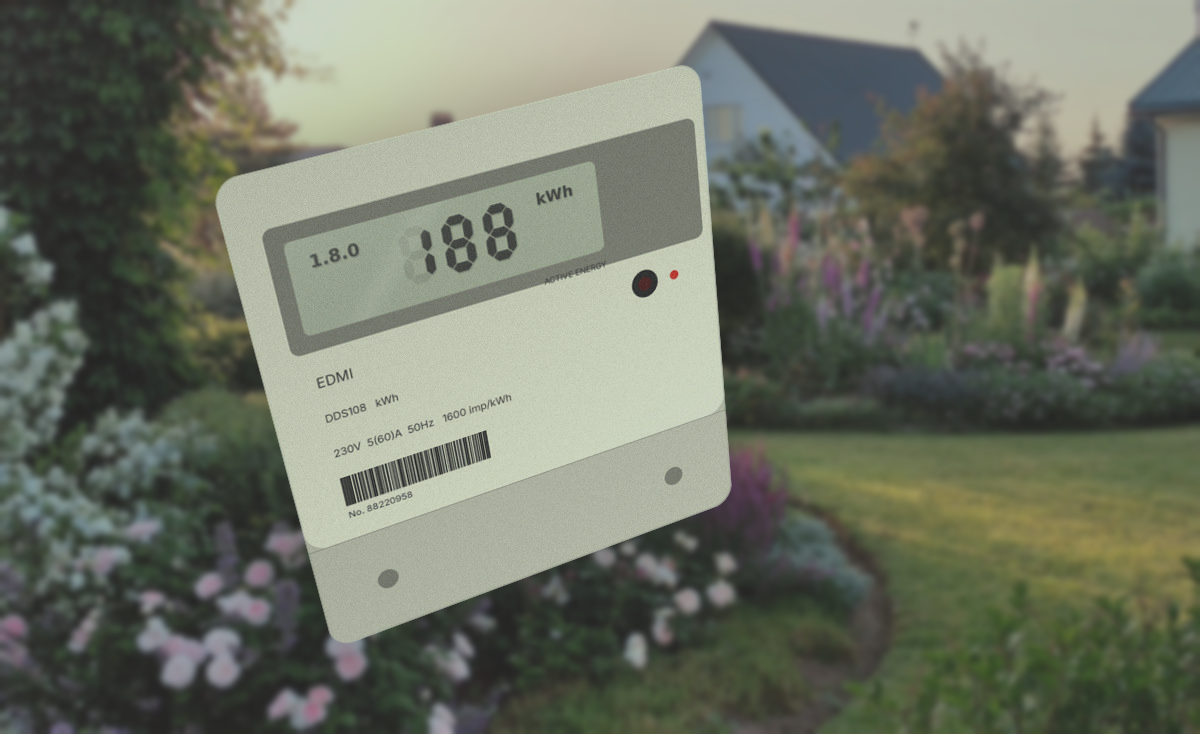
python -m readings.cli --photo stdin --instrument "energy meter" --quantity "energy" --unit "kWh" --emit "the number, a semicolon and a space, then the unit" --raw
188; kWh
